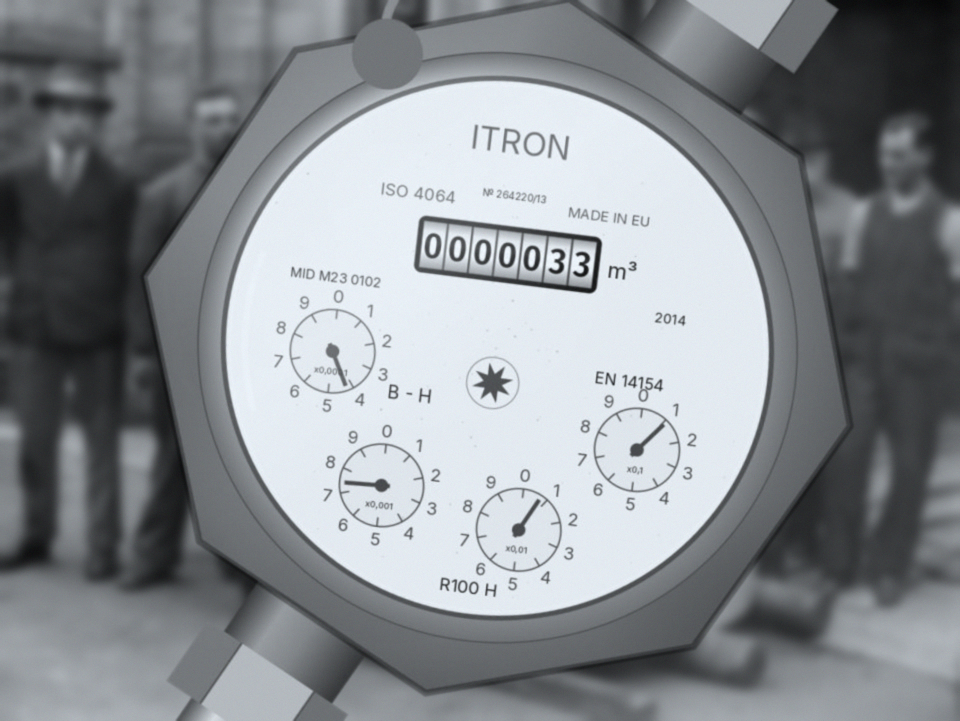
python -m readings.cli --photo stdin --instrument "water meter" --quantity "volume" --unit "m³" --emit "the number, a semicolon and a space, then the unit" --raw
33.1074; m³
